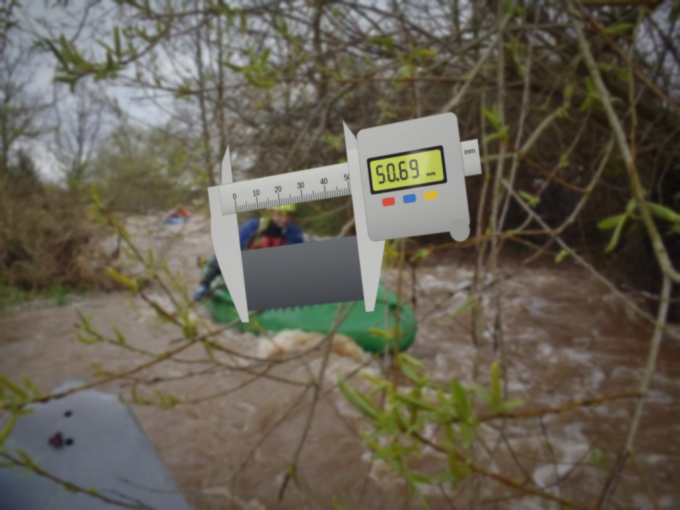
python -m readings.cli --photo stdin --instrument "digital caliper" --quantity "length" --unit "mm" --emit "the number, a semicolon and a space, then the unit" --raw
50.69; mm
